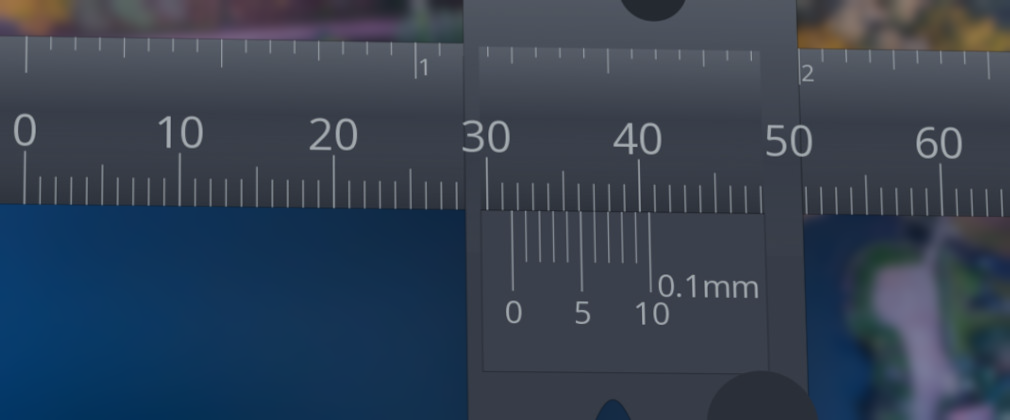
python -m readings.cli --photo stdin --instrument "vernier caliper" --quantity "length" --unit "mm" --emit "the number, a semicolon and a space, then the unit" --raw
31.6; mm
